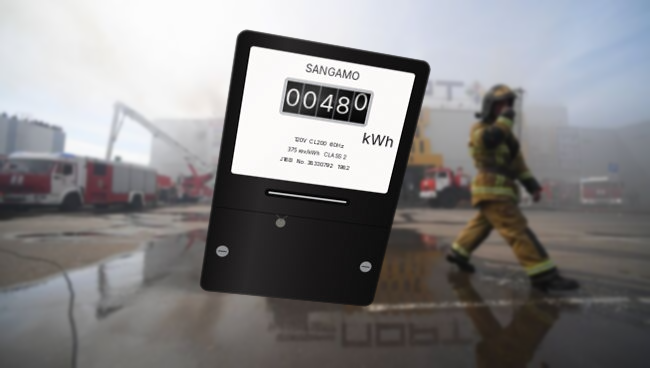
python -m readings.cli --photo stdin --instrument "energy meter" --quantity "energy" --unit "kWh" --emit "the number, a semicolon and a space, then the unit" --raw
480; kWh
